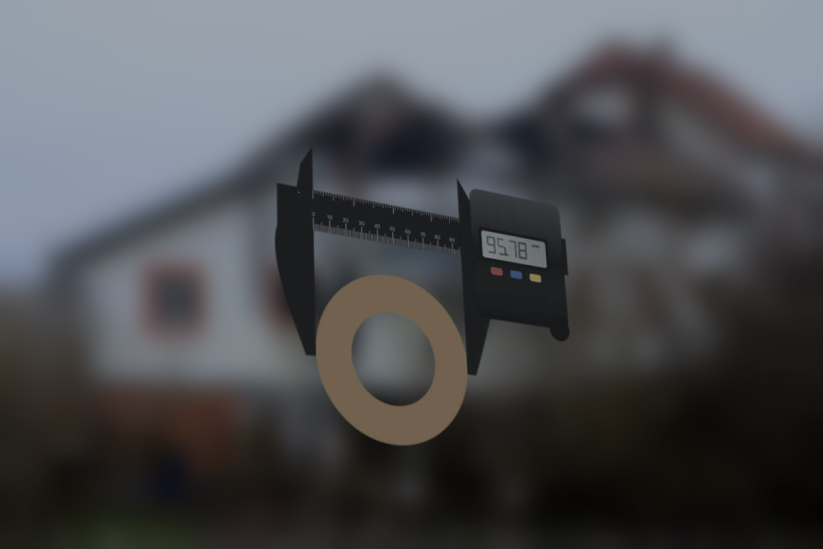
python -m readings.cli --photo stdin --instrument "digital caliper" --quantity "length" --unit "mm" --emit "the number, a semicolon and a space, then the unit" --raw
95.78; mm
